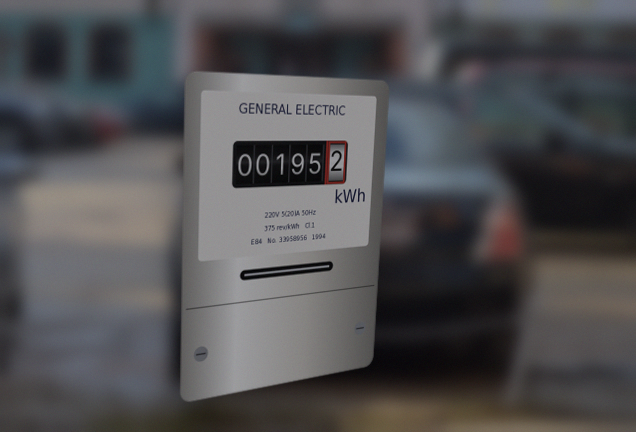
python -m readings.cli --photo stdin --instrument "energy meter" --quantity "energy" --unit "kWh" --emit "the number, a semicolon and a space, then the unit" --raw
195.2; kWh
